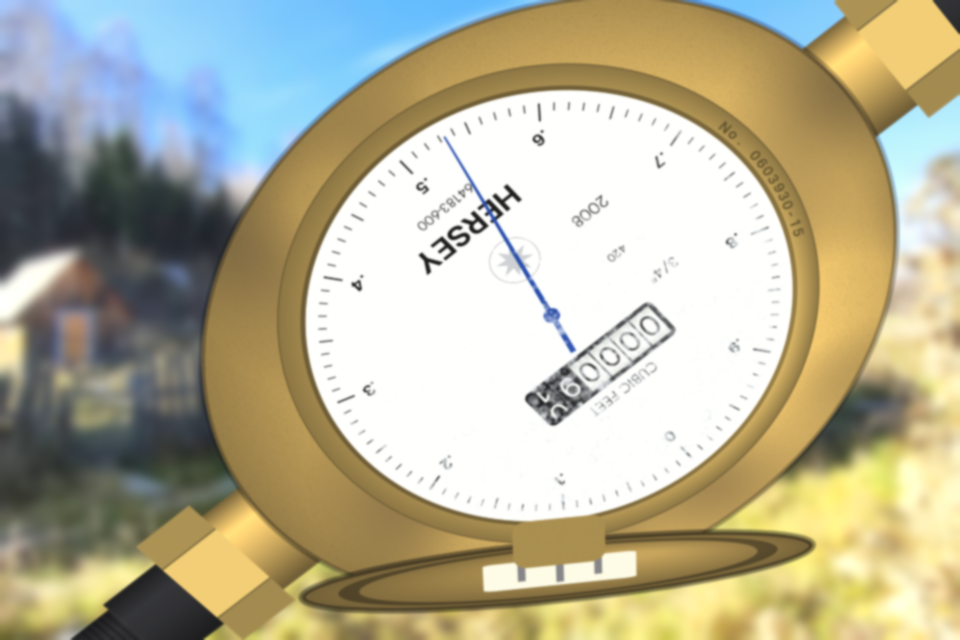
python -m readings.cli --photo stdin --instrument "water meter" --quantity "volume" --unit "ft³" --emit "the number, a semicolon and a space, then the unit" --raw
90.53; ft³
